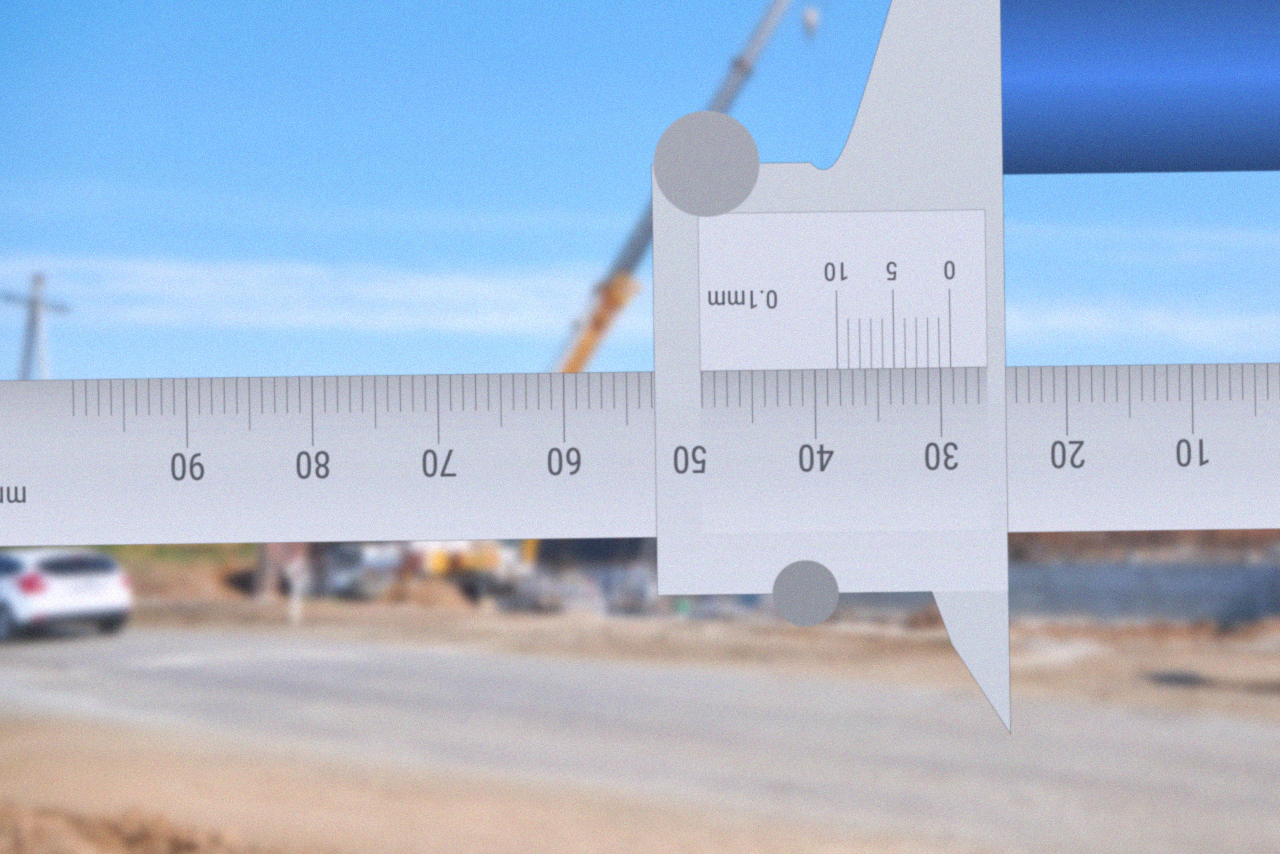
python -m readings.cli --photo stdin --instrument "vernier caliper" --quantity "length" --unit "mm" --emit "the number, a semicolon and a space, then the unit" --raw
29.2; mm
